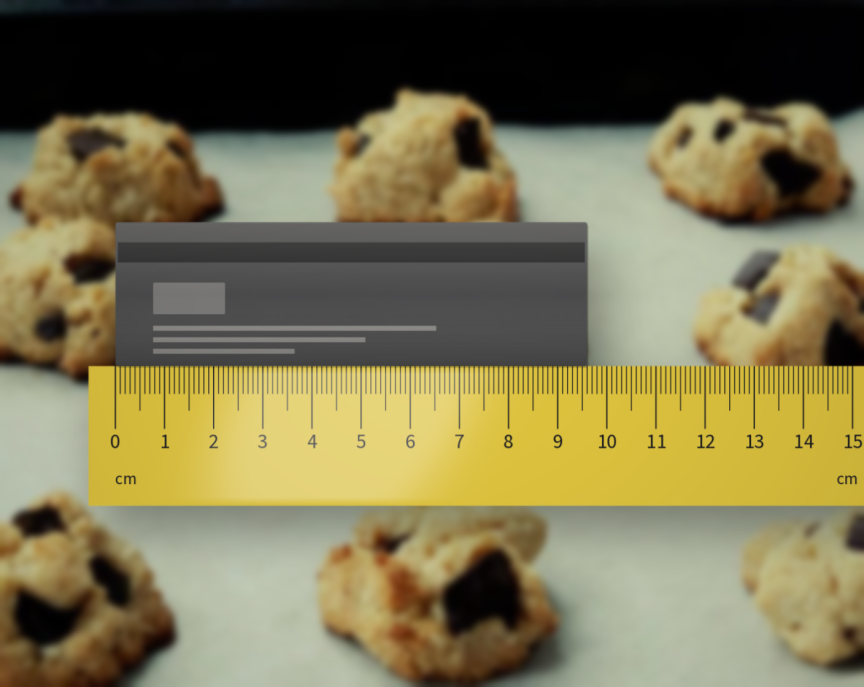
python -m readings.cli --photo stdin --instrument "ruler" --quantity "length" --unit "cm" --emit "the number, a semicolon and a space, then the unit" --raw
9.6; cm
